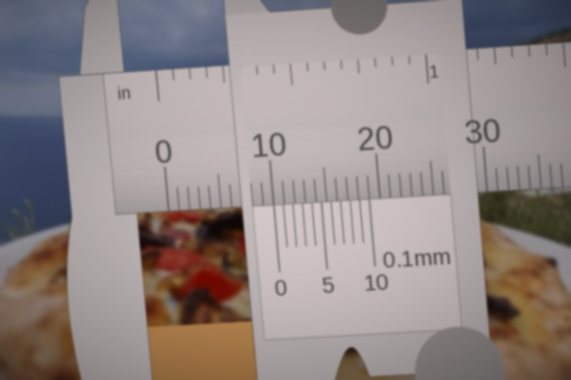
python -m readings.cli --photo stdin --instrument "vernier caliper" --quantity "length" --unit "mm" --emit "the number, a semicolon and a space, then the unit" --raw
10.0; mm
